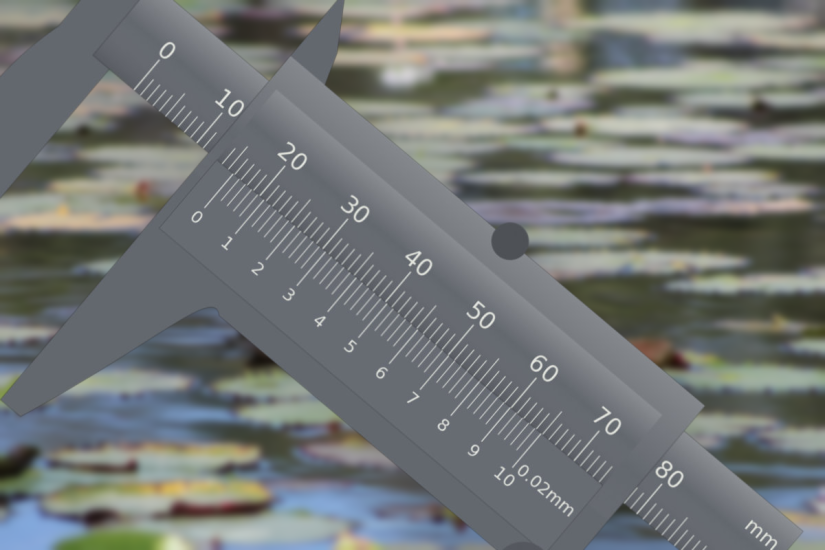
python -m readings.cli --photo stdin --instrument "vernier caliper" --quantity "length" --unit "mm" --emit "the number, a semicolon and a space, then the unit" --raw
15.8; mm
